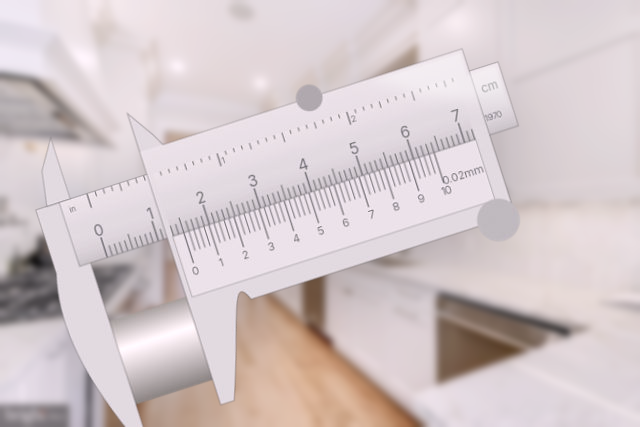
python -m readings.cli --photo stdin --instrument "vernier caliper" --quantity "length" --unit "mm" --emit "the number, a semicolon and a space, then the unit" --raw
15.0; mm
